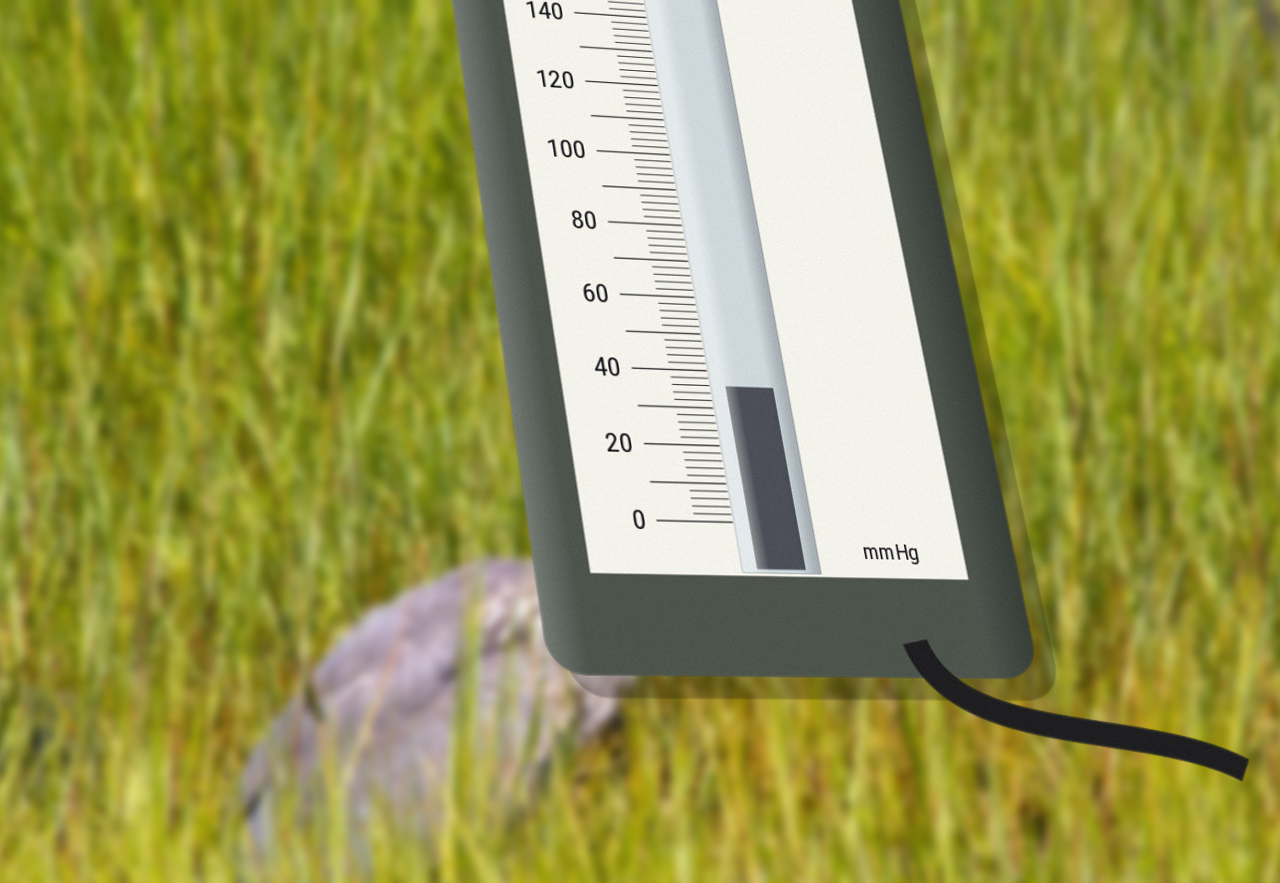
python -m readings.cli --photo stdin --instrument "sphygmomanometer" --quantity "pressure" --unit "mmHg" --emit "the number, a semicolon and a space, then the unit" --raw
36; mmHg
